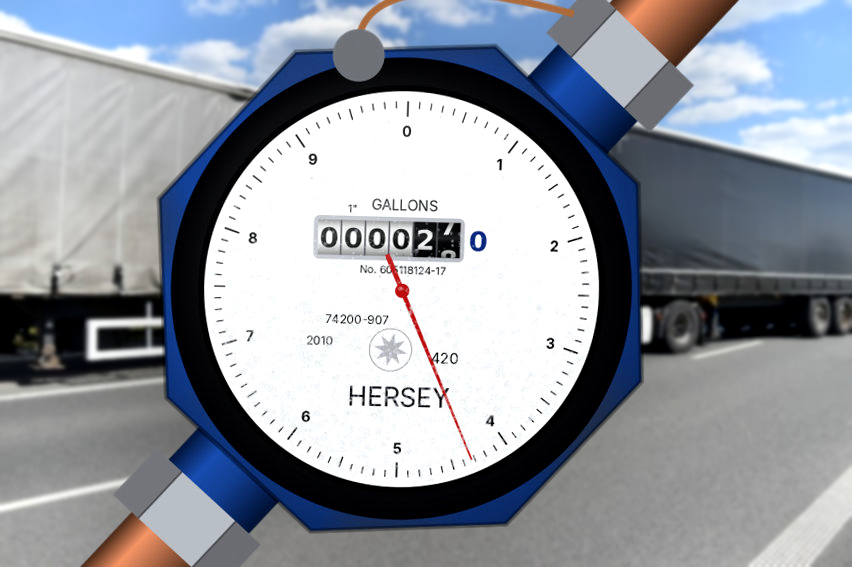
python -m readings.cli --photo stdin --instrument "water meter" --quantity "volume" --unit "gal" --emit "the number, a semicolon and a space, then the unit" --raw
274.3; gal
